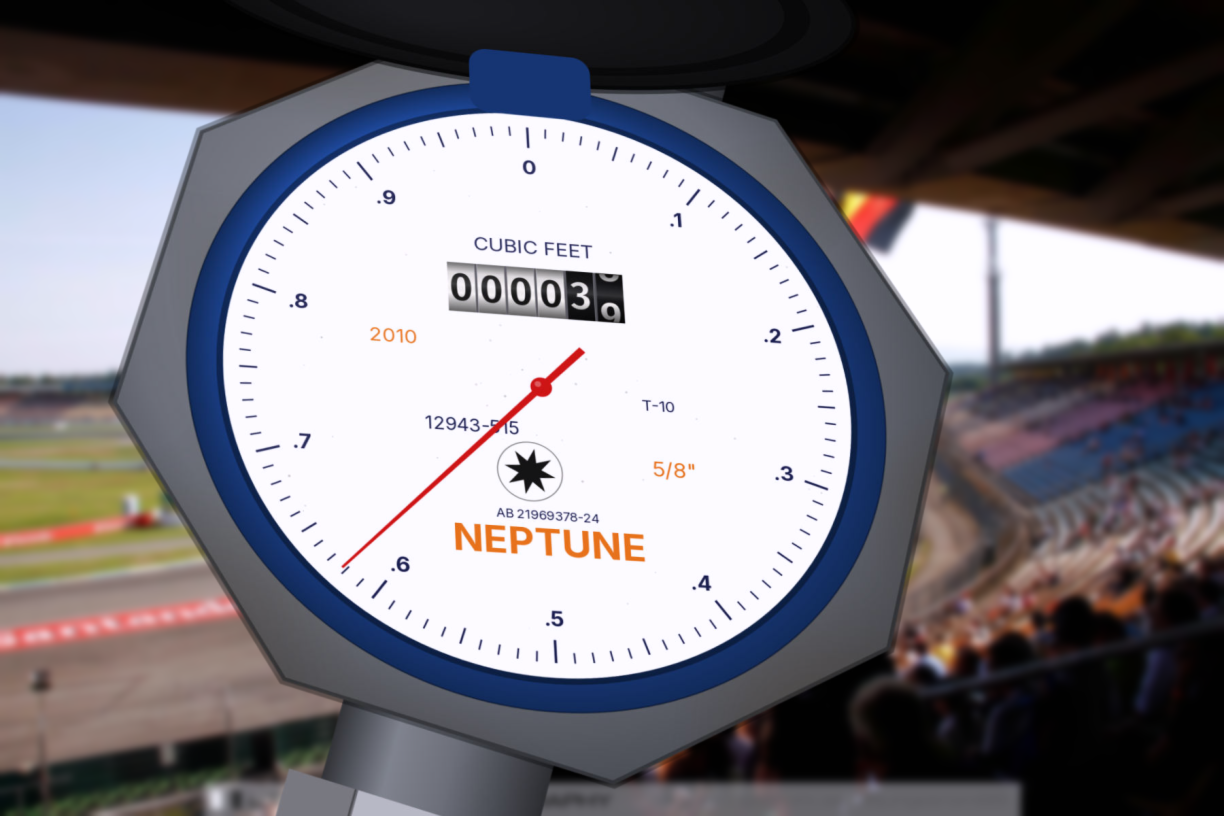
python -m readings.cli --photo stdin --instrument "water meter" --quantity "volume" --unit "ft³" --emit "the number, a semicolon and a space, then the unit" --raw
38.62; ft³
